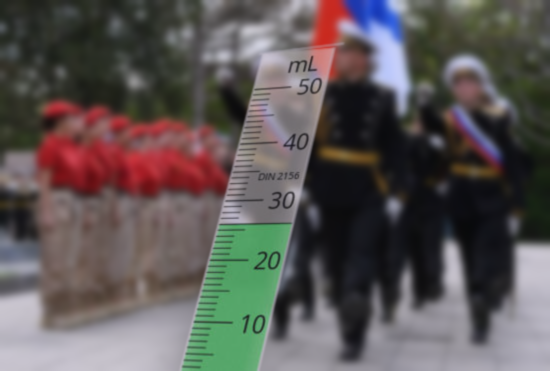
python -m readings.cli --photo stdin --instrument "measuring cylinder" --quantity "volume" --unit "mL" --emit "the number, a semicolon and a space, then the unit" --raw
26; mL
